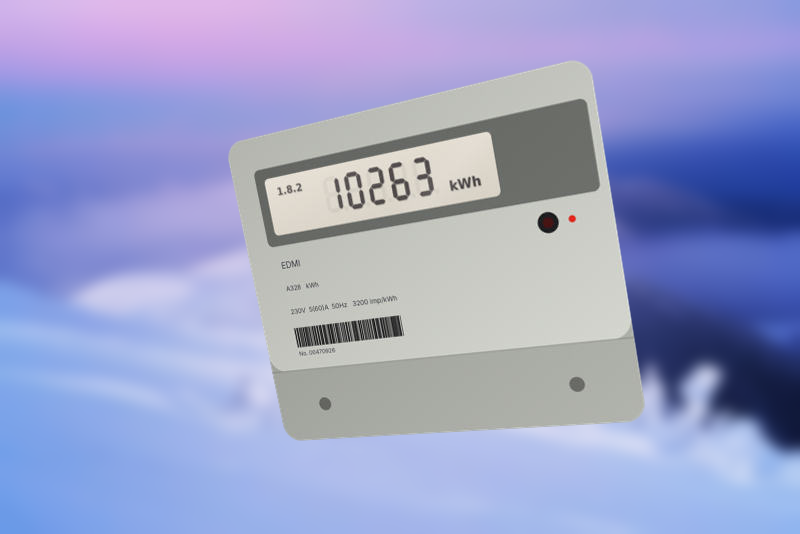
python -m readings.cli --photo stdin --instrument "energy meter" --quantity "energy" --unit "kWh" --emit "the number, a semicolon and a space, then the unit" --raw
10263; kWh
